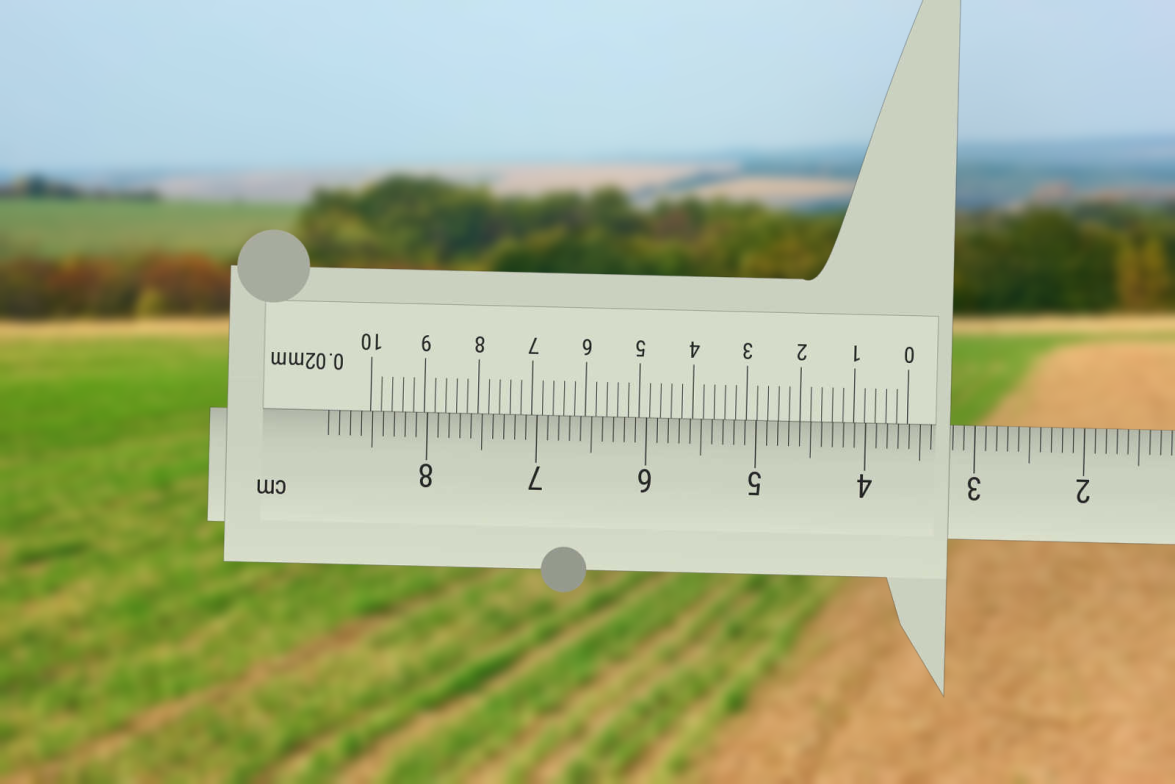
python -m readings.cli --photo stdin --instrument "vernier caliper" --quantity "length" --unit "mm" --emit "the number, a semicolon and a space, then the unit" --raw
36.2; mm
